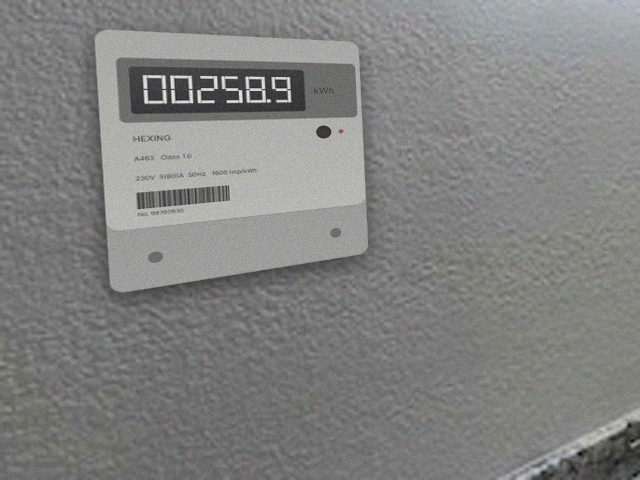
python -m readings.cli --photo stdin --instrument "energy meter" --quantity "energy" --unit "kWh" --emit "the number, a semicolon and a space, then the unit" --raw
258.9; kWh
